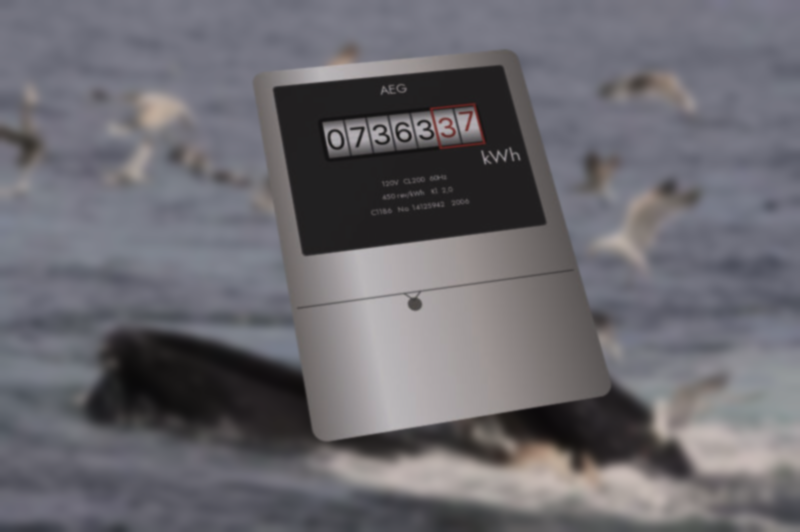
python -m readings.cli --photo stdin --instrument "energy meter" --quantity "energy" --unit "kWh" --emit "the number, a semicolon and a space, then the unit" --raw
7363.37; kWh
